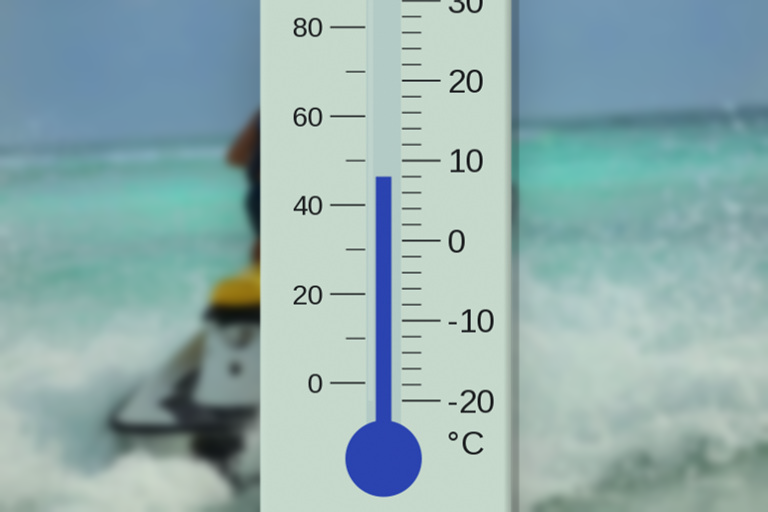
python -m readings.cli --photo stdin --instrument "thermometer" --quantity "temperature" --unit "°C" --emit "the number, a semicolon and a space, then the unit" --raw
8; °C
